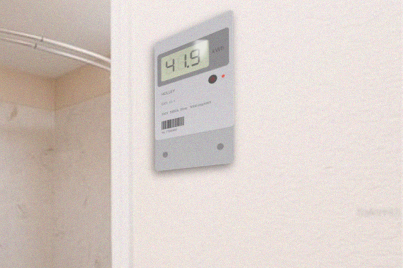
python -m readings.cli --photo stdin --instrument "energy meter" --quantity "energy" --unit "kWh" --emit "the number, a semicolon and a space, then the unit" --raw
41.9; kWh
